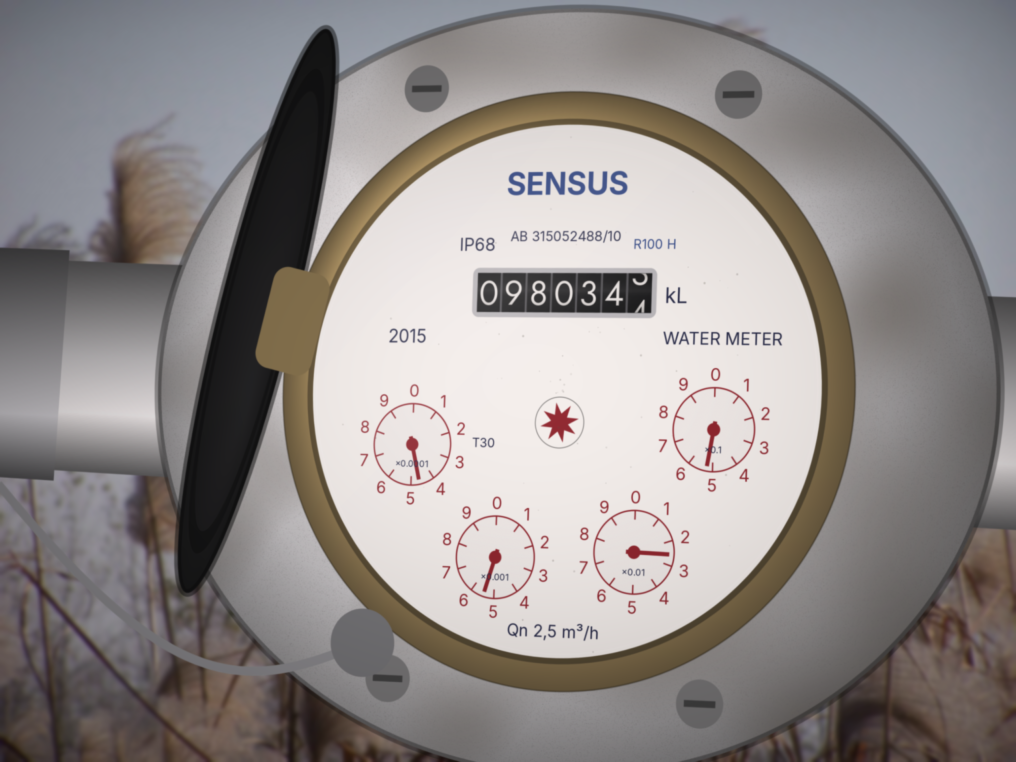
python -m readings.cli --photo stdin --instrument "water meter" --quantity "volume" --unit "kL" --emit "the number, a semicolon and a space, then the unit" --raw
980343.5254; kL
